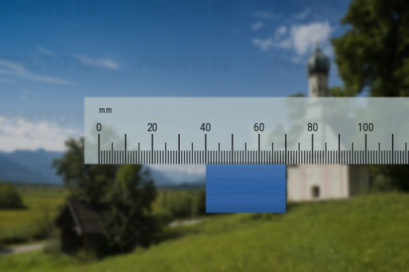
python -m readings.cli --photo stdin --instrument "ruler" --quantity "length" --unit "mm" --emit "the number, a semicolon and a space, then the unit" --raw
30; mm
